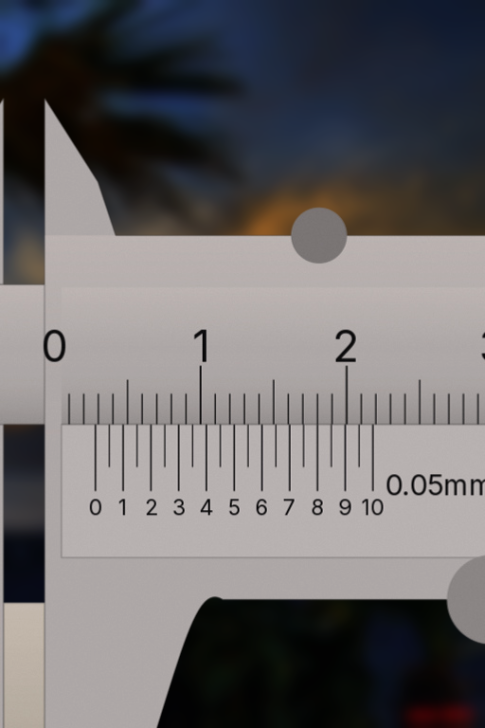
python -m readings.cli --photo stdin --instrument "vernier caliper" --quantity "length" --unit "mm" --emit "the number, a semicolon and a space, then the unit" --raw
2.8; mm
